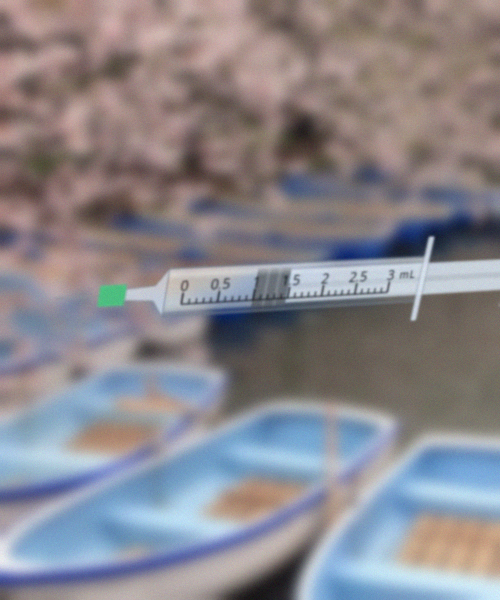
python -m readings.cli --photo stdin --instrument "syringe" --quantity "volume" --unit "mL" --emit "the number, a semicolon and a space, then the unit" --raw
1; mL
